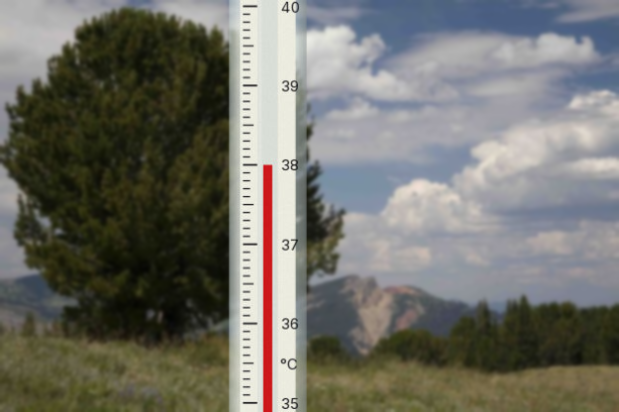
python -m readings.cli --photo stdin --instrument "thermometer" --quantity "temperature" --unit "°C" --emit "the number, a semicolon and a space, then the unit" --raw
38; °C
